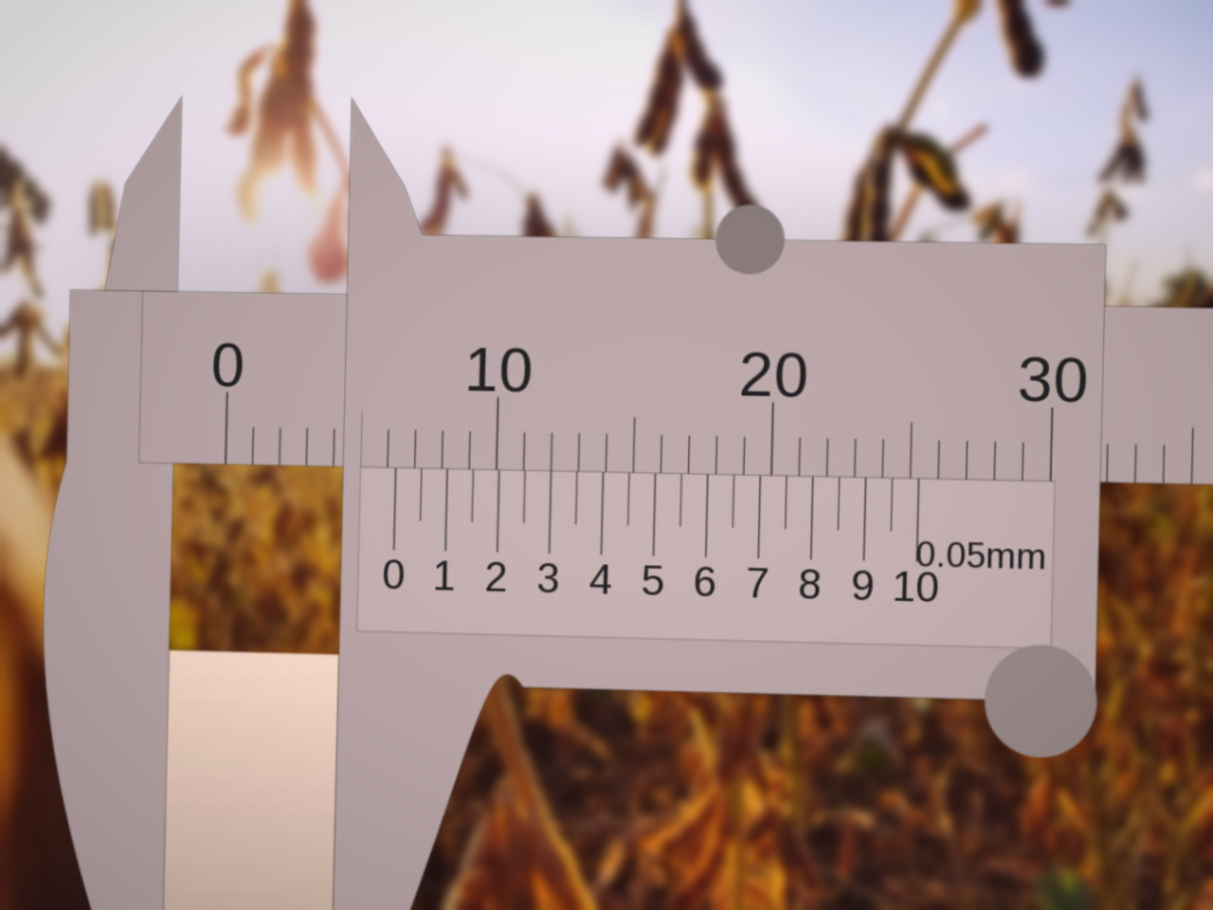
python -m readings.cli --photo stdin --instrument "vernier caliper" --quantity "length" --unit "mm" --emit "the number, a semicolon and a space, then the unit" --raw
6.30; mm
